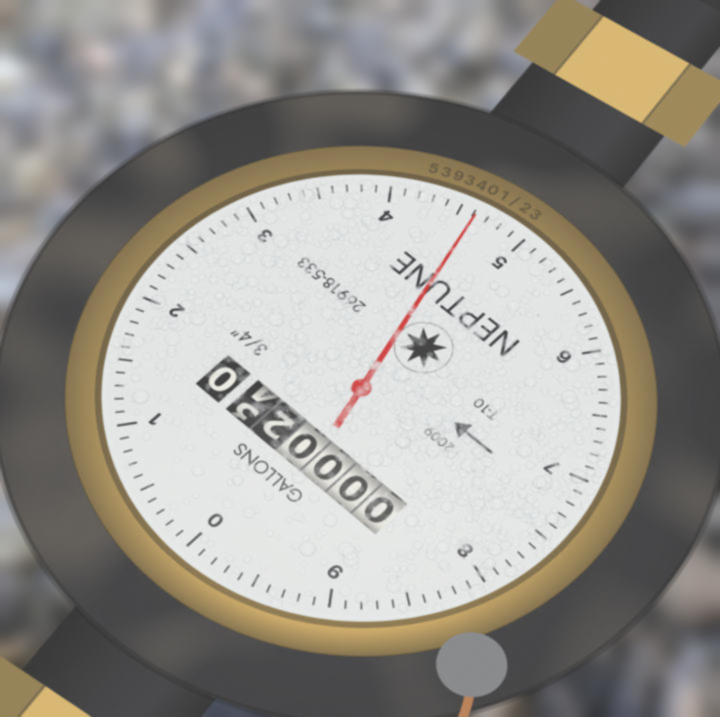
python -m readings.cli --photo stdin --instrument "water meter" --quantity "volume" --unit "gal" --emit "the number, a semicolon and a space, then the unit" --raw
234.6; gal
